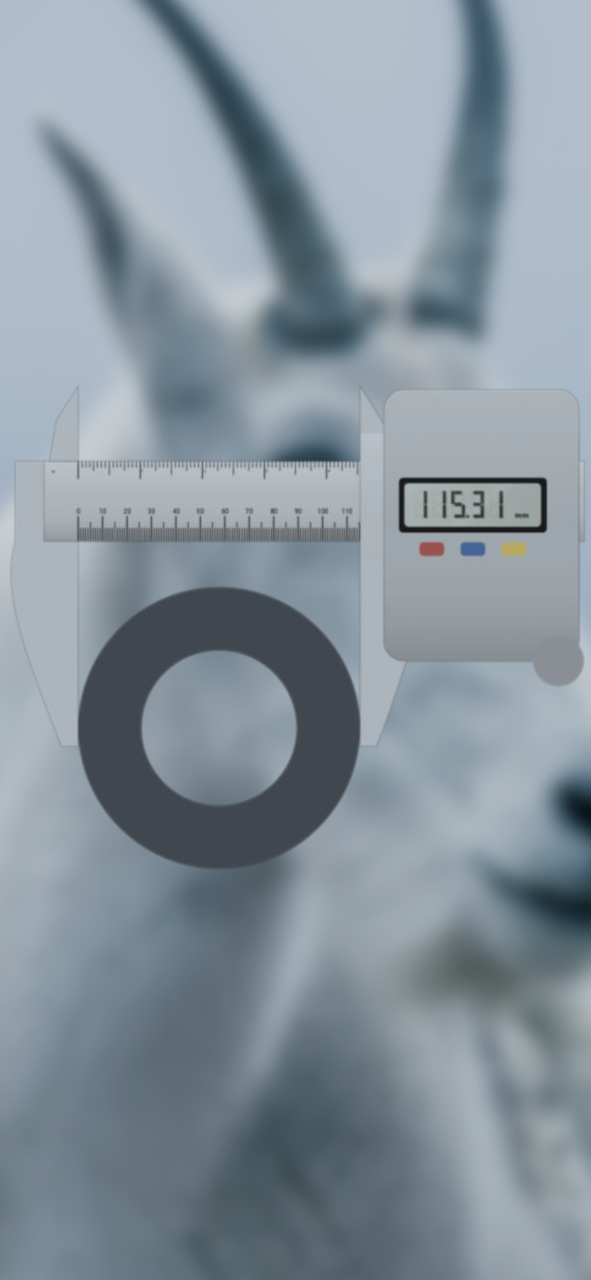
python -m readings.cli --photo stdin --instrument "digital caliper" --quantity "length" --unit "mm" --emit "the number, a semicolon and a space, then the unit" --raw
115.31; mm
